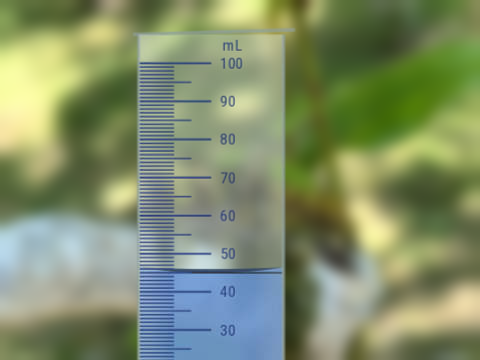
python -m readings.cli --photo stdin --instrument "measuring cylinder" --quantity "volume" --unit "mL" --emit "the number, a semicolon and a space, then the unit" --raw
45; mL
